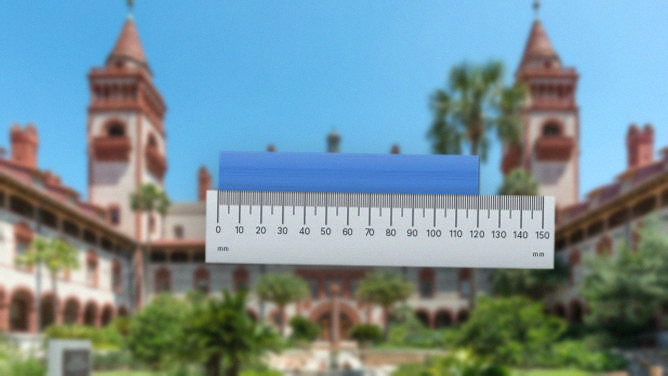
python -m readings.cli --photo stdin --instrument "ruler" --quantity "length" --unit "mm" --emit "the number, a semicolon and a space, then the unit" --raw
120; mm
